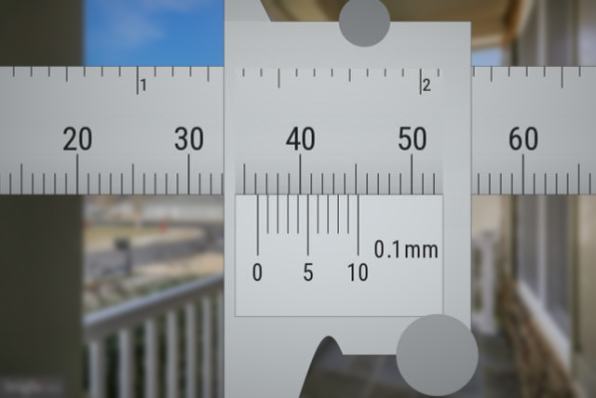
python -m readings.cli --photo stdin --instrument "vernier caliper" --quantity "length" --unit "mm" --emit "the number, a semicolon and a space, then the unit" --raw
36.2; mm
